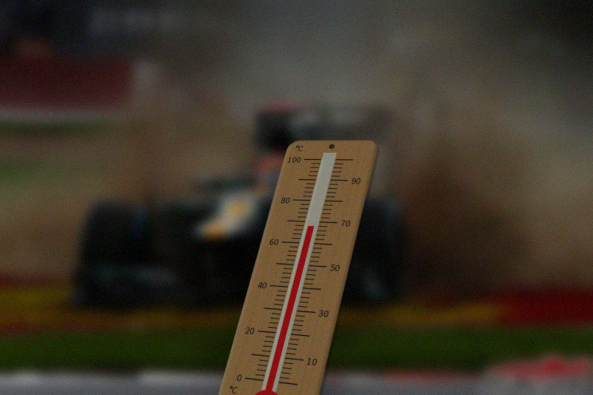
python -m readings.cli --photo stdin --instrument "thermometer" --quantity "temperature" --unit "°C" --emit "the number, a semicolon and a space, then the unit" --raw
68; °C
